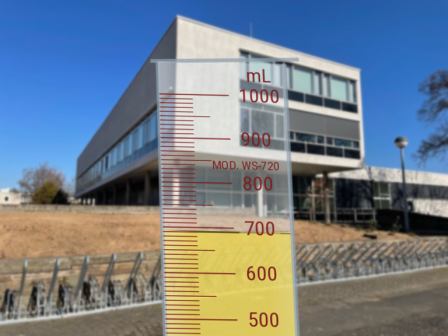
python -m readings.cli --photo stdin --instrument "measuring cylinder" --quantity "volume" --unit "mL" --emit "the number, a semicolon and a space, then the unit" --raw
690; mL
